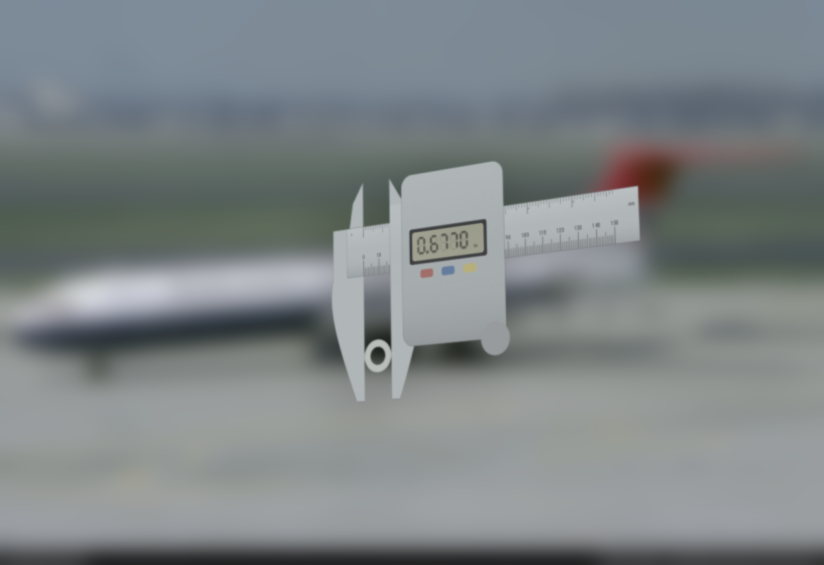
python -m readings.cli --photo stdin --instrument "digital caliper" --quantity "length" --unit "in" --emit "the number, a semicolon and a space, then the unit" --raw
0.6770; in
